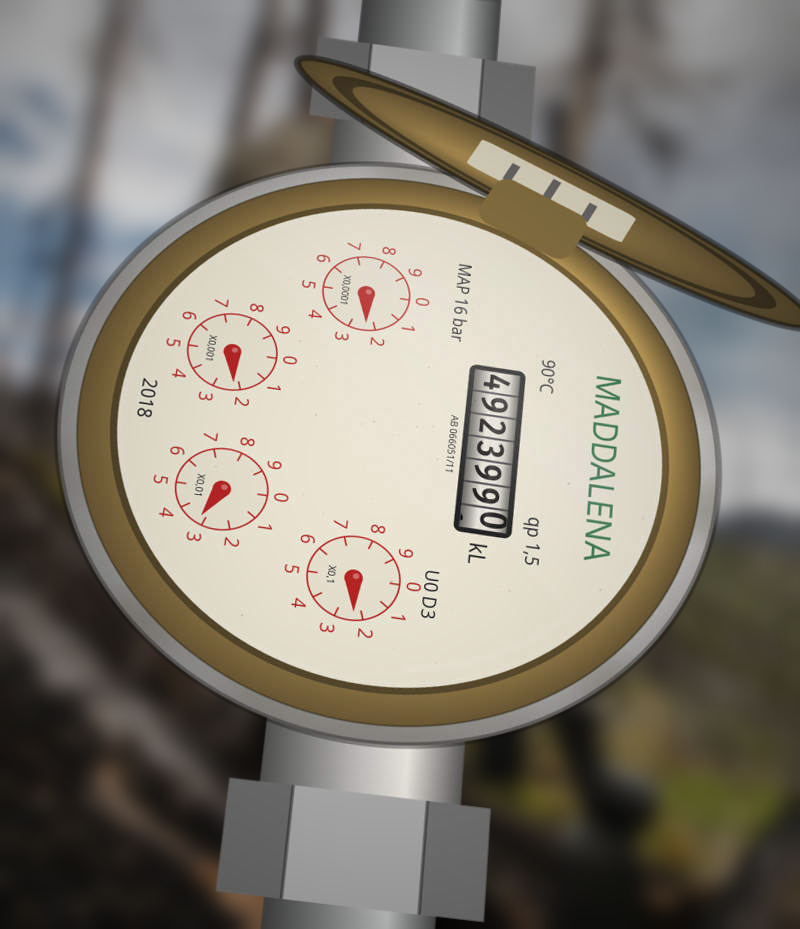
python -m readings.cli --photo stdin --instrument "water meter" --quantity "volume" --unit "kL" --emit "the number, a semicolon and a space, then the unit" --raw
4923990.2322; kL
